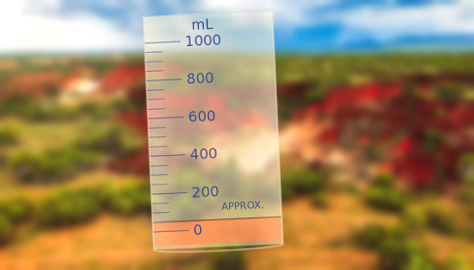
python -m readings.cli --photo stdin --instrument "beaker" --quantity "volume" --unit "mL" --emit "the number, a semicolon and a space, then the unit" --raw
50; mL
